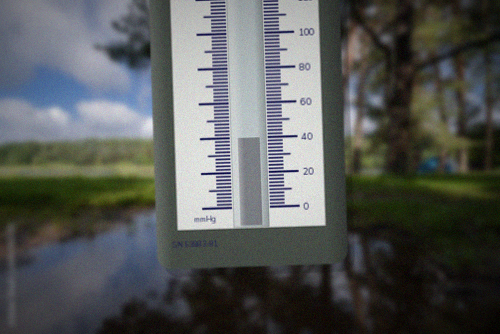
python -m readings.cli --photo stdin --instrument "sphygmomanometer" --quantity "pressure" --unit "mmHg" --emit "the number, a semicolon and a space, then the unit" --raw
40; mmHg
